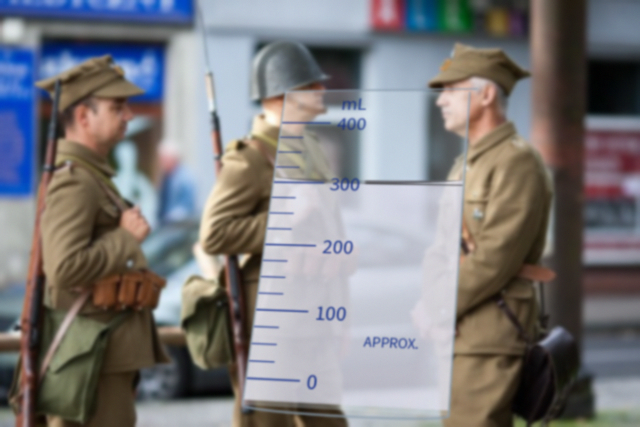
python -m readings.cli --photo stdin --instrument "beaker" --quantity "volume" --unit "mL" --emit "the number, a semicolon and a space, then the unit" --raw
300; mL
